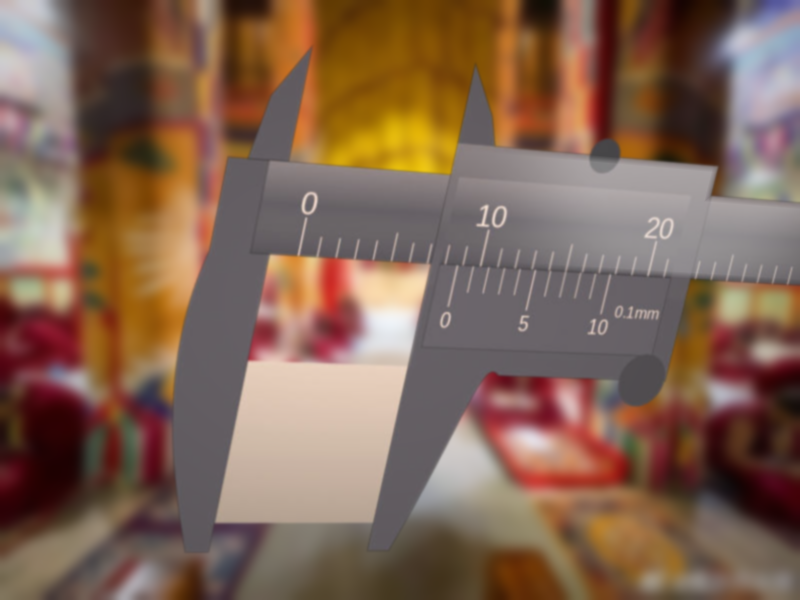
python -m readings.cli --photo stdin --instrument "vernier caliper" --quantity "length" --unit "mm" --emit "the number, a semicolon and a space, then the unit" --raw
8.7; mm
